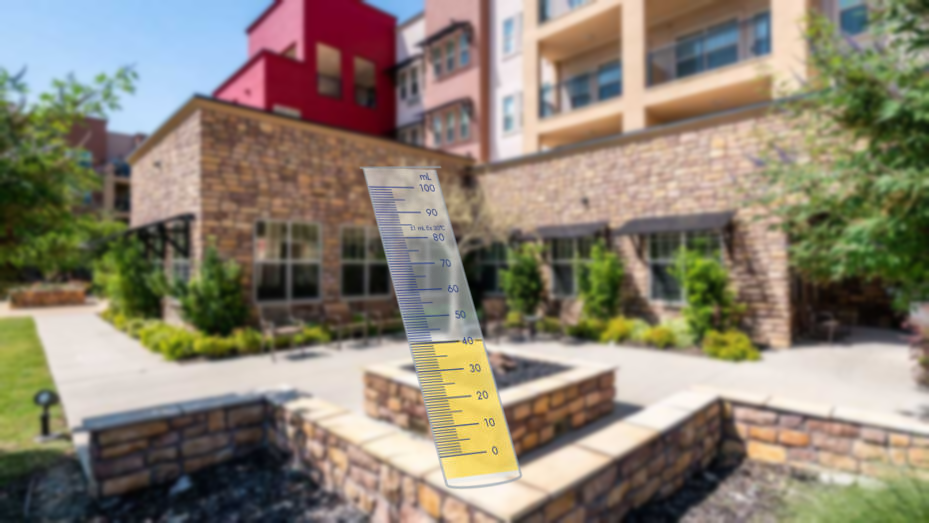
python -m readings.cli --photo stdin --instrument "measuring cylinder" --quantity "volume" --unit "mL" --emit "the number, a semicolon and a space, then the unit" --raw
40; mL
